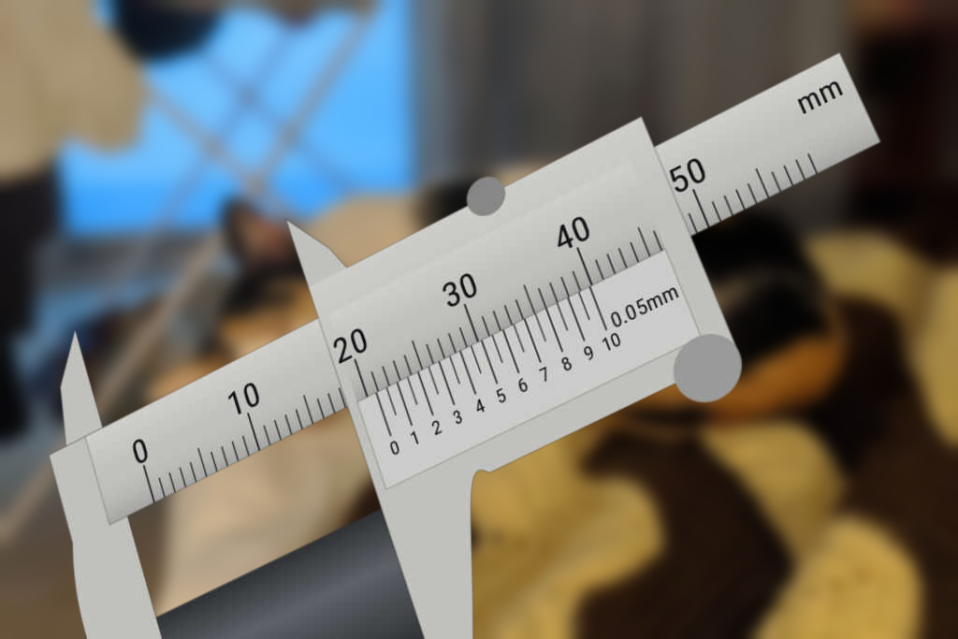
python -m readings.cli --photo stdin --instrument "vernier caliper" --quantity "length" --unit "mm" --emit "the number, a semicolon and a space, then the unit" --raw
20.8; mm
